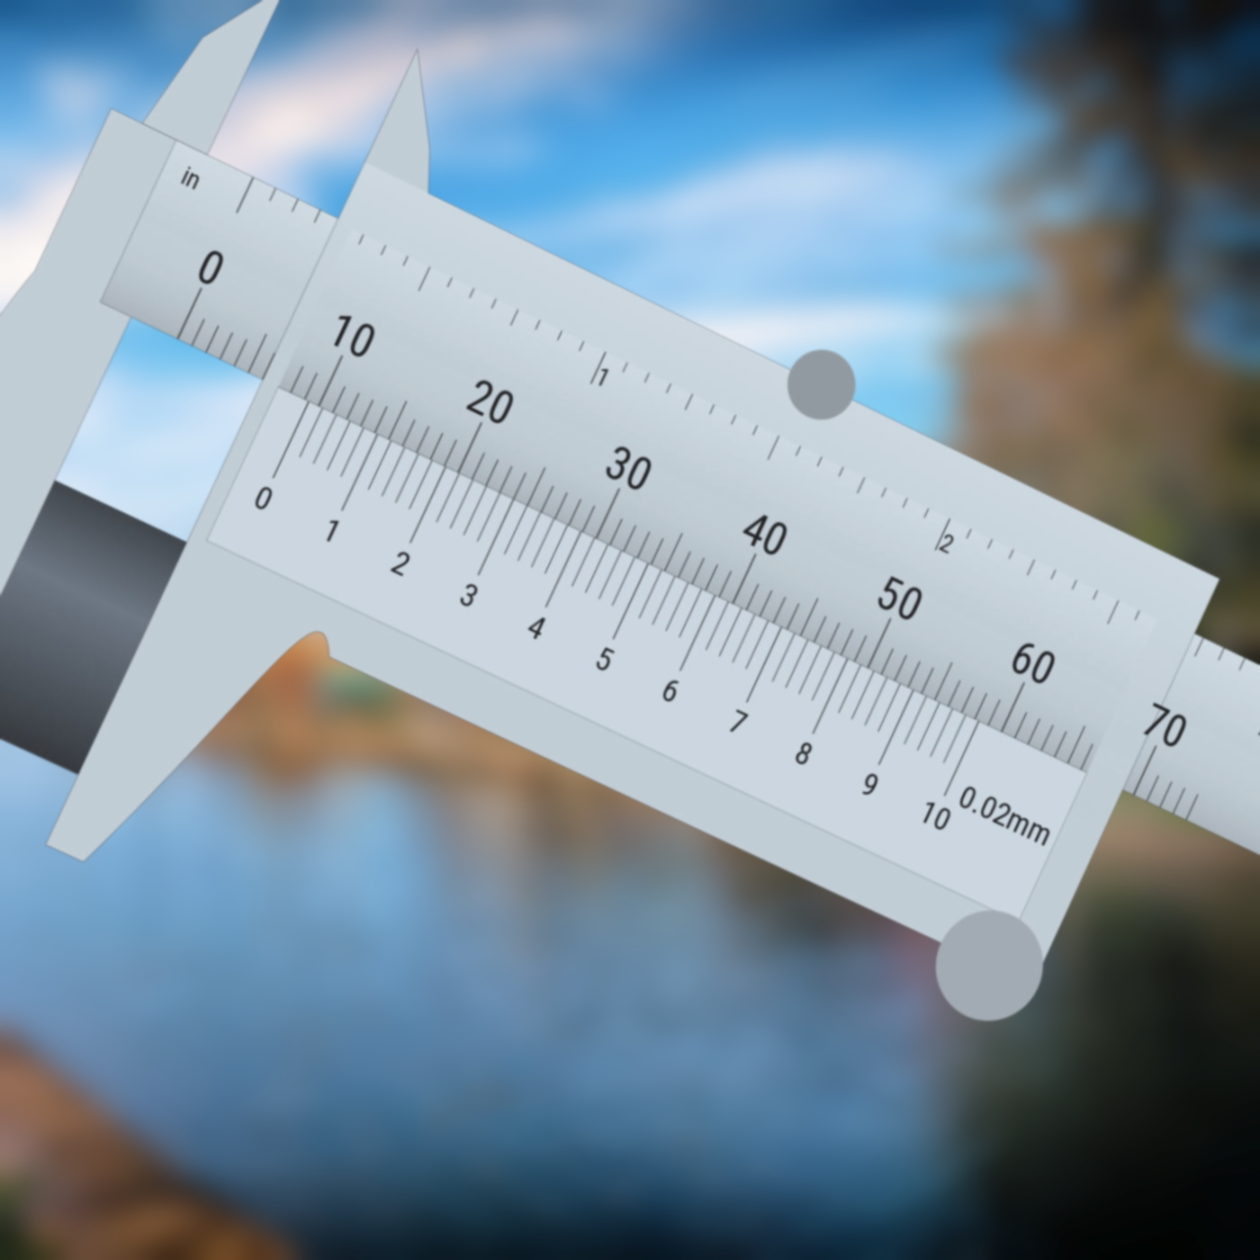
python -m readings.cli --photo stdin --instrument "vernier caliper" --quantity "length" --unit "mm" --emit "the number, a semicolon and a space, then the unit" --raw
9.3; mm
